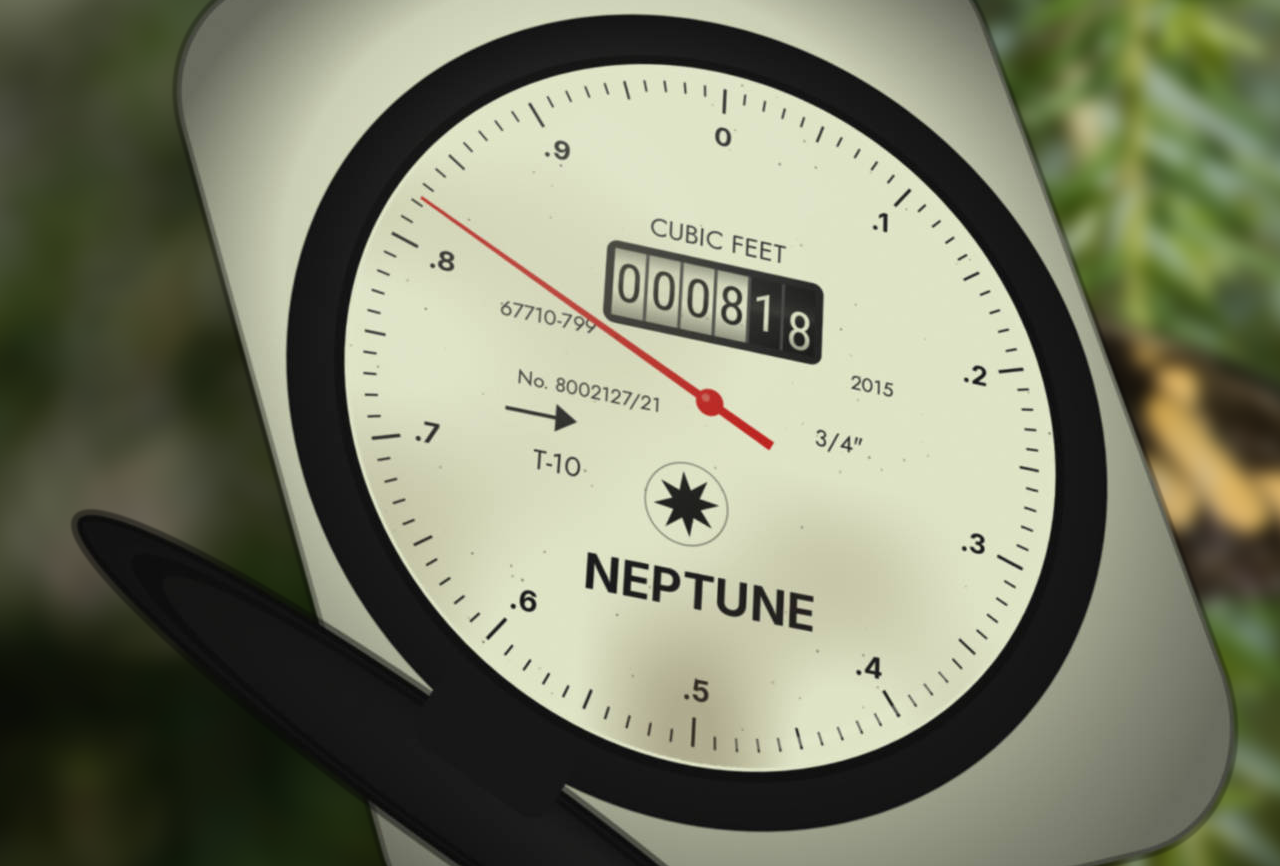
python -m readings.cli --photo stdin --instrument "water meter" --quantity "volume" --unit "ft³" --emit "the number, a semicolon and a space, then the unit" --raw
817.82; ft³
